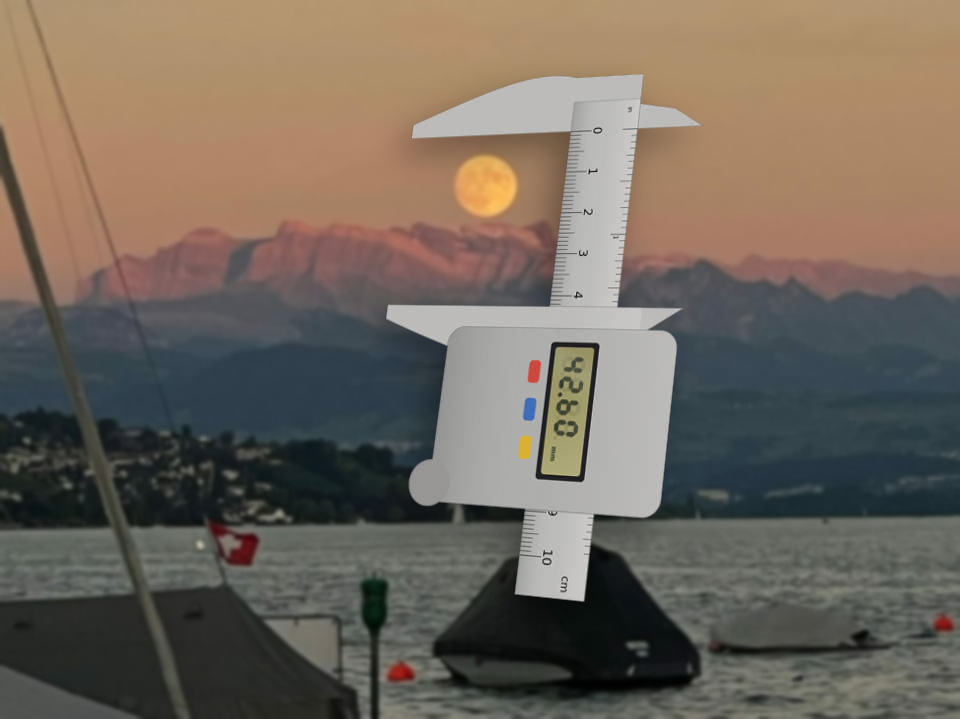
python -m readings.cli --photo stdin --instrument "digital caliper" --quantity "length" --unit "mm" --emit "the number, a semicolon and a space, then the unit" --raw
42.60; mm
